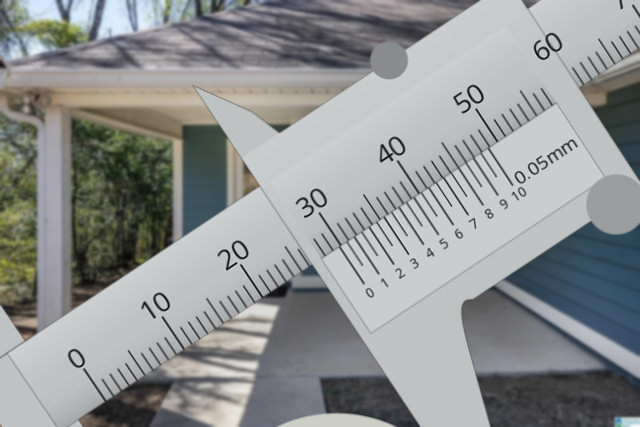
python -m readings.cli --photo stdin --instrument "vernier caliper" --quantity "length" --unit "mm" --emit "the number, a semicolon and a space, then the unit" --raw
29.8; mm
